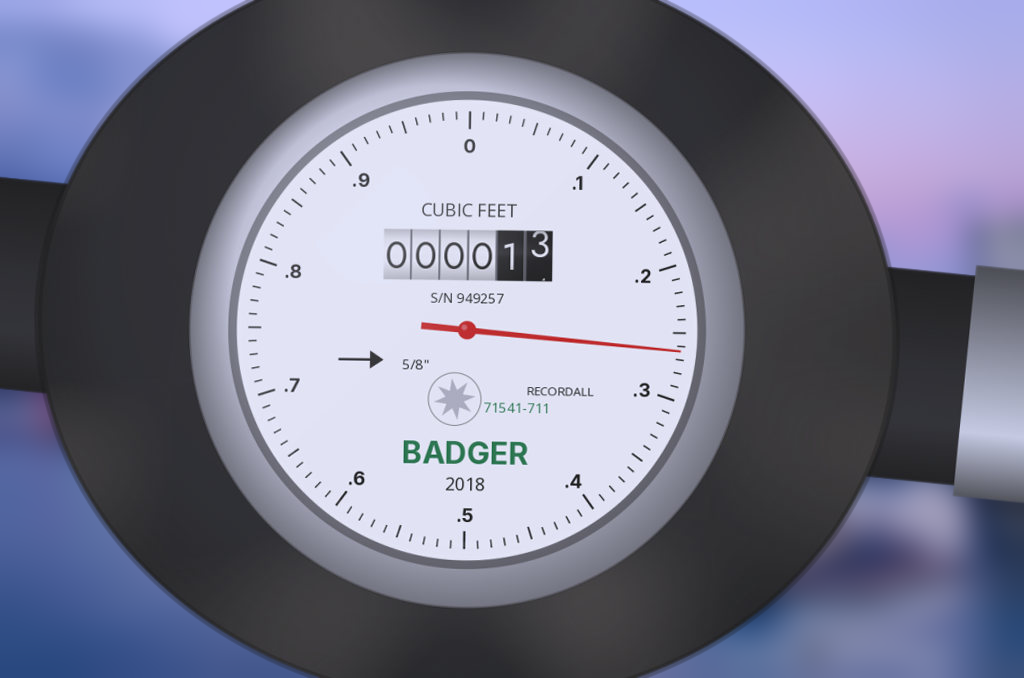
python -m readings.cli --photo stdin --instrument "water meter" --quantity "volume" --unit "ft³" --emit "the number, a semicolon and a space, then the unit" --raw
13.26; ft³
